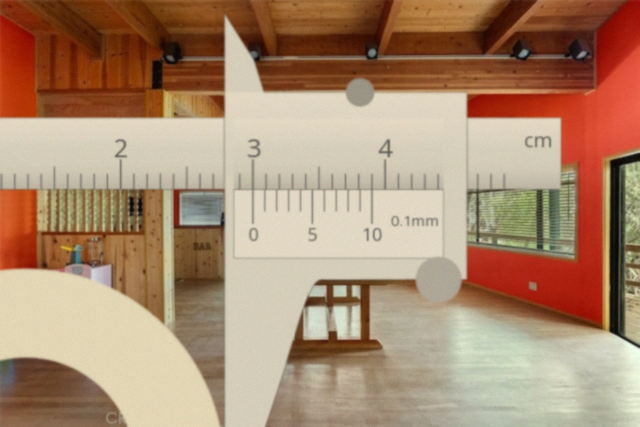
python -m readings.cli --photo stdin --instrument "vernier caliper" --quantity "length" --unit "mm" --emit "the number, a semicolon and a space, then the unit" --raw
30.0; mm
